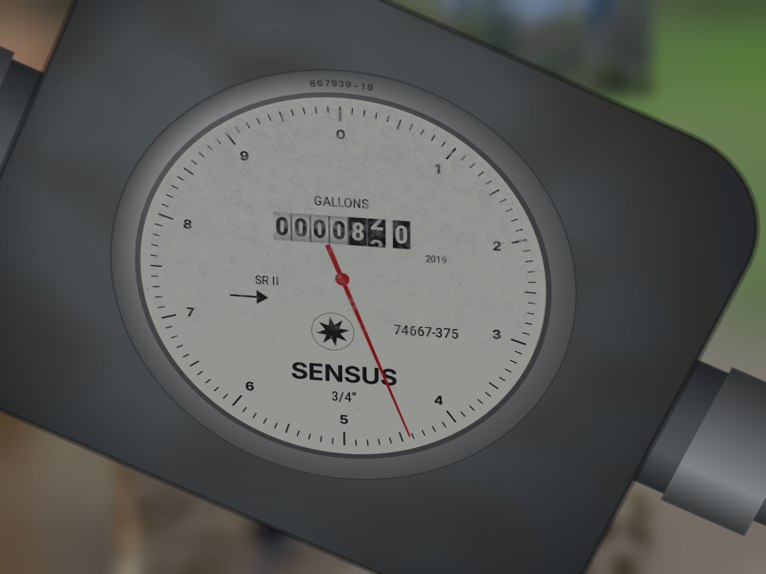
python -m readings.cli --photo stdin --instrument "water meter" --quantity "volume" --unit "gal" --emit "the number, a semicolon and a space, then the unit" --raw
824.4; gal
